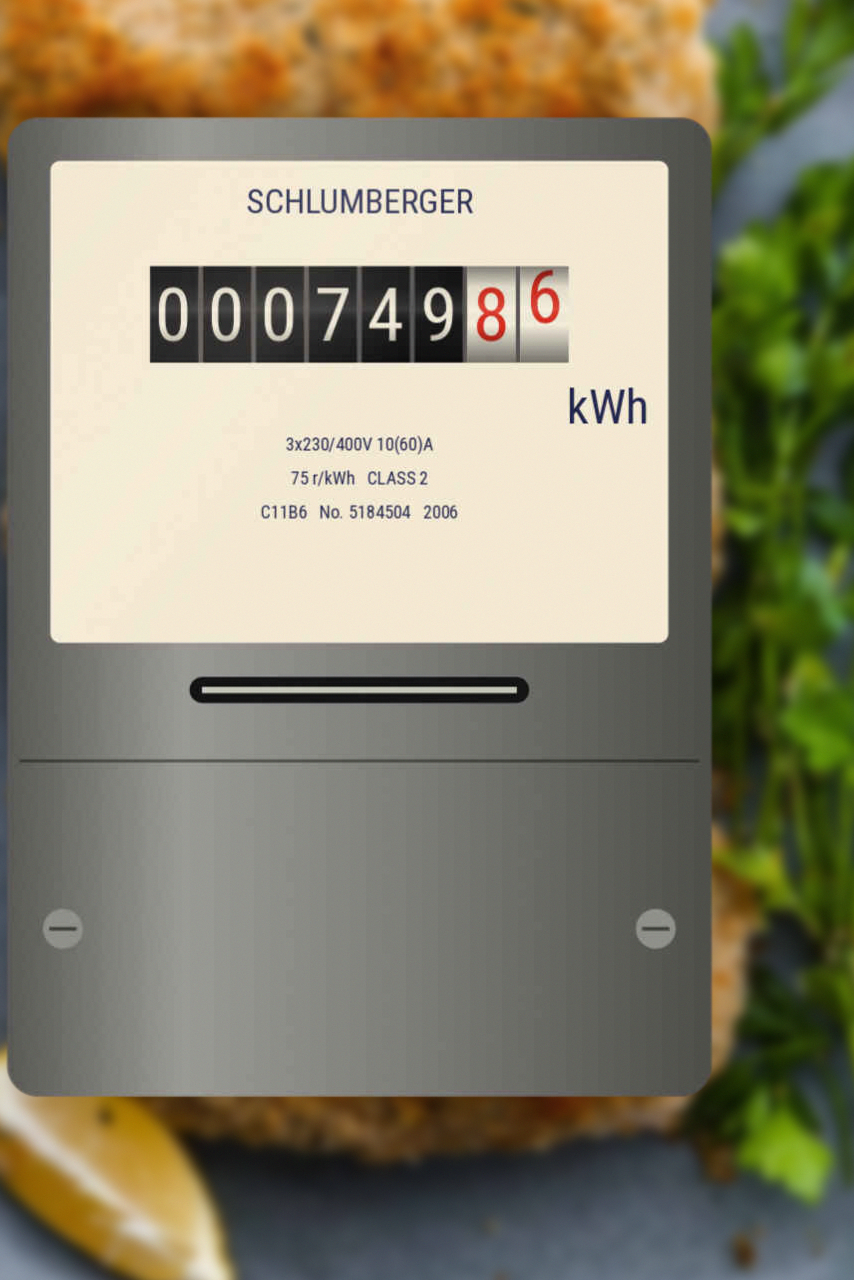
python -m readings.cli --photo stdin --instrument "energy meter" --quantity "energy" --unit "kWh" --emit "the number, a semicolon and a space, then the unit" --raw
749.86; kWh
